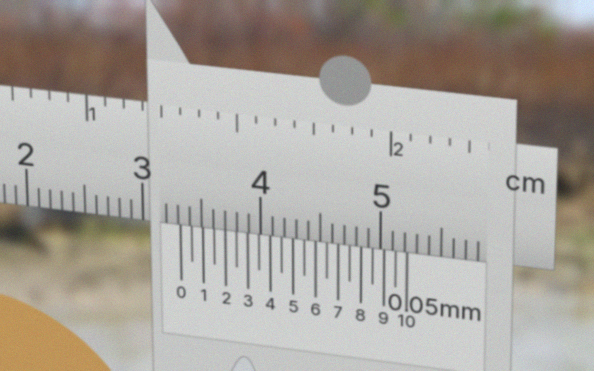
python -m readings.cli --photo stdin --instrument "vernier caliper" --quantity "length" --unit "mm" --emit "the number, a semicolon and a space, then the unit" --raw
33.2; mm
